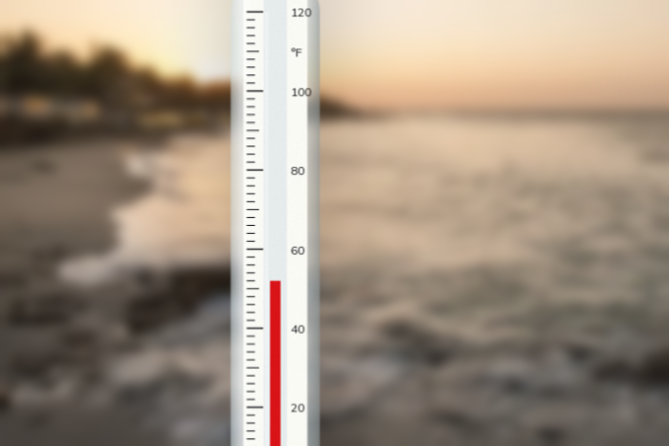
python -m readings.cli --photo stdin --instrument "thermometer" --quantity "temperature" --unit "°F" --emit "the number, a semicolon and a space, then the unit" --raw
52; °F
